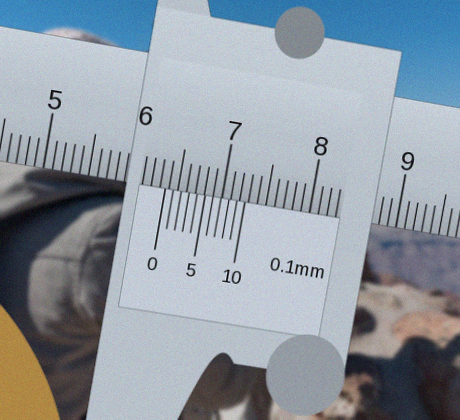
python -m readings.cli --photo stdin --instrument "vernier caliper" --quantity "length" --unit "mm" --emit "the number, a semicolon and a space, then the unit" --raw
63.6; mm
